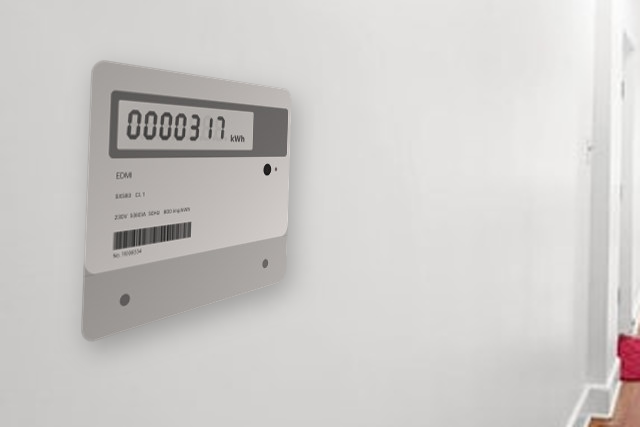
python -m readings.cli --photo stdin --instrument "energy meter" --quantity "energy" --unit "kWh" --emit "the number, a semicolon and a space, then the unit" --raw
317; kWh
